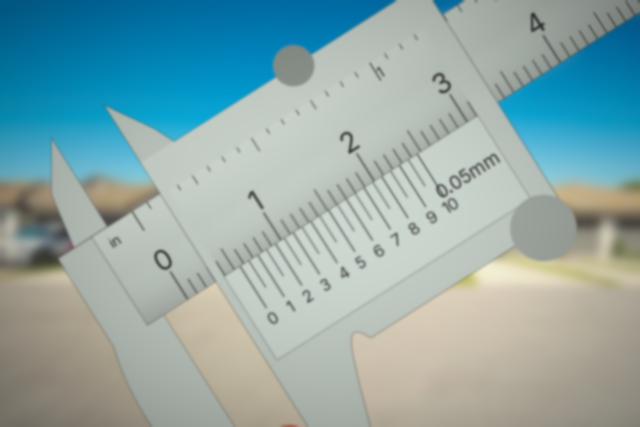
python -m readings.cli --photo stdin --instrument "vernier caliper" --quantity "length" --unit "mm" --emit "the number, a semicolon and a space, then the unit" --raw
5.6; mm
